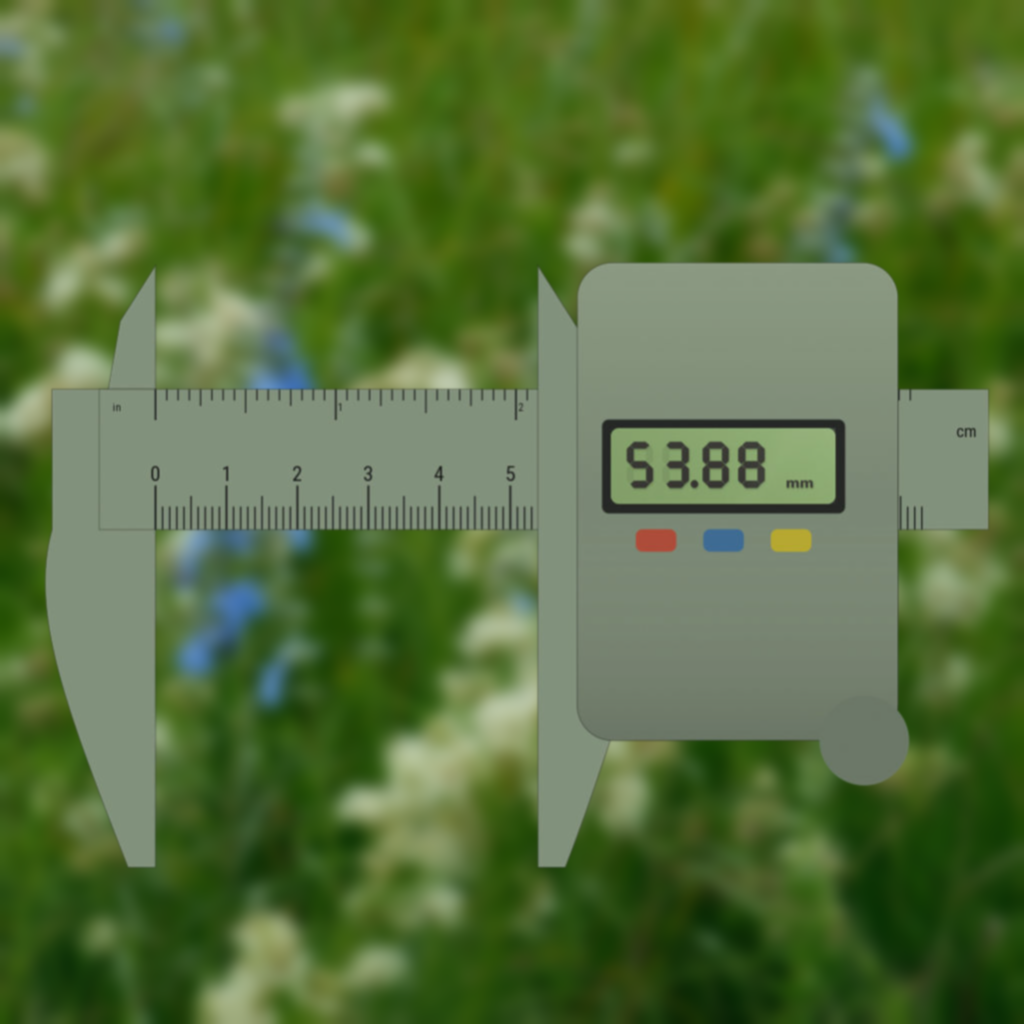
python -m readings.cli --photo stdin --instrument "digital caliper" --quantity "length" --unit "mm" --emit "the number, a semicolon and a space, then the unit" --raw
53.88; mm
